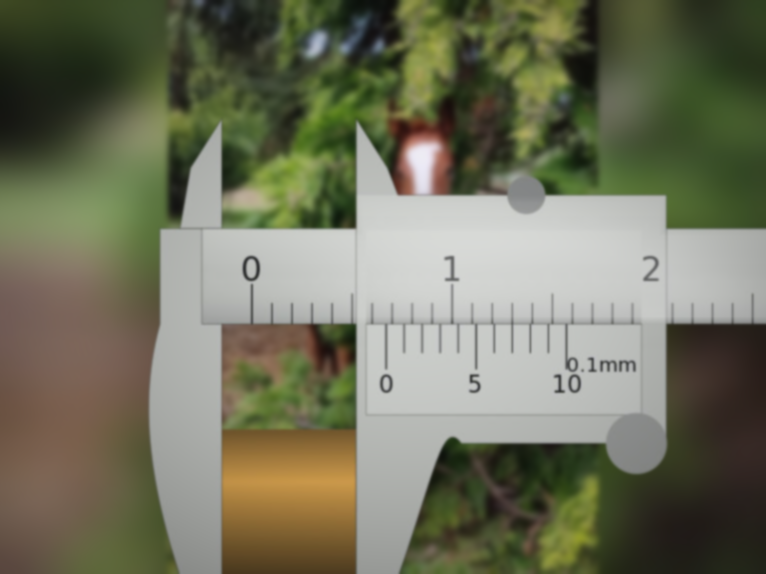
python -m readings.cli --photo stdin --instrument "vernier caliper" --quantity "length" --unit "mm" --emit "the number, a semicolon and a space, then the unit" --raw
6.7; mm
